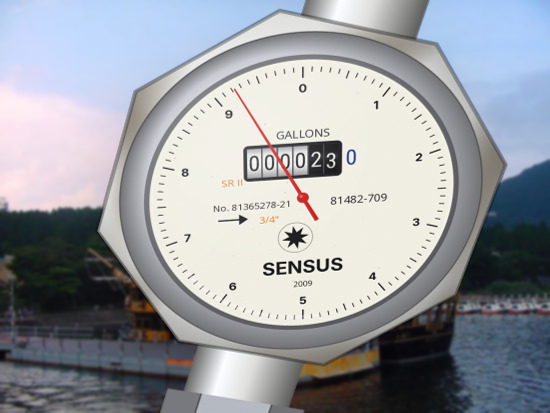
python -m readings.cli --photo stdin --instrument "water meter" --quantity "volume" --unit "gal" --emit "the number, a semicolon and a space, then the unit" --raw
229.2; gal
